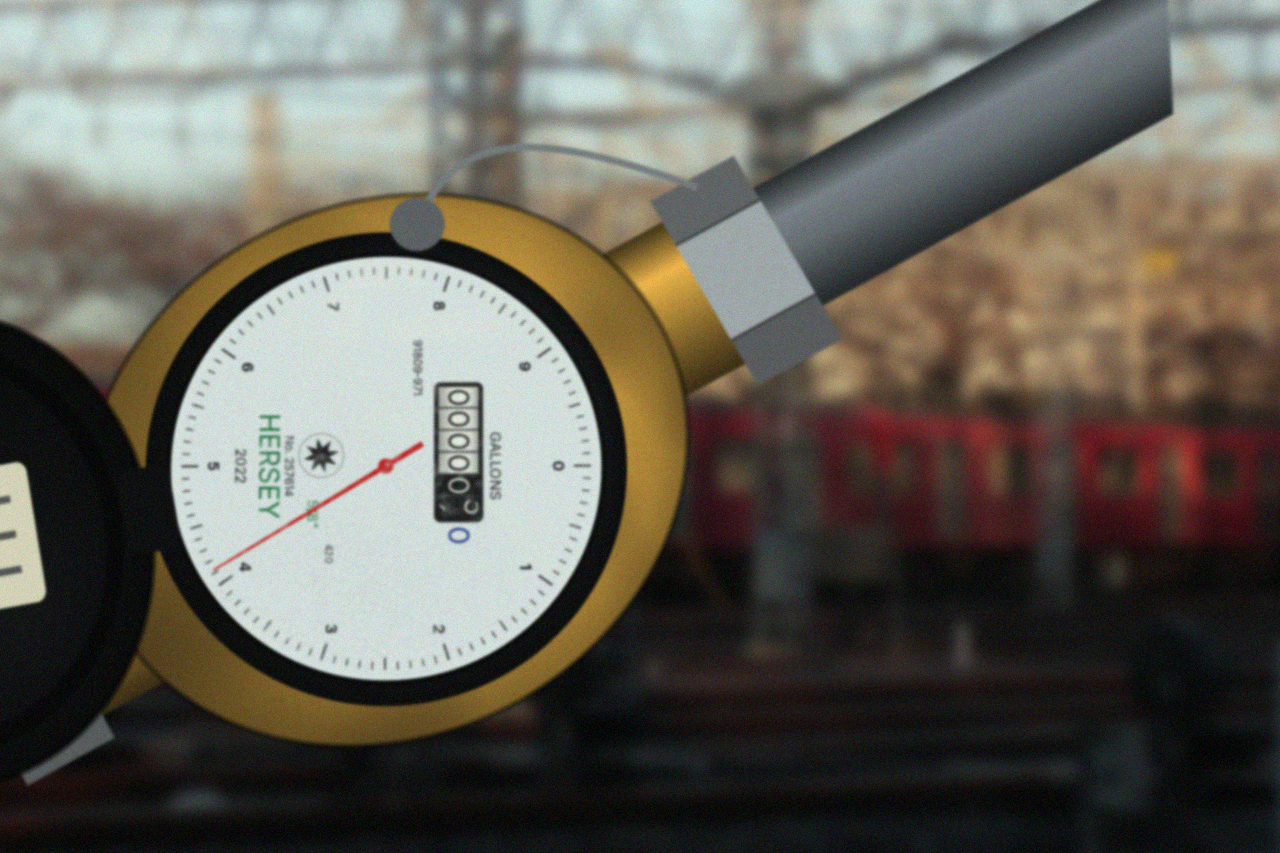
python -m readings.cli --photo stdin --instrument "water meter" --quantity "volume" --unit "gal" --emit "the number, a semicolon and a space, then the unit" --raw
54.1; gal
